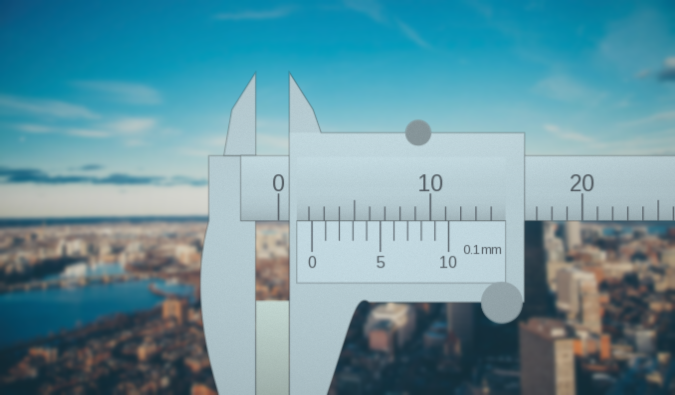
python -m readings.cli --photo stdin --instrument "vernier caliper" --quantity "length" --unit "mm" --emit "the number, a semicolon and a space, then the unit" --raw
2.2; mm
